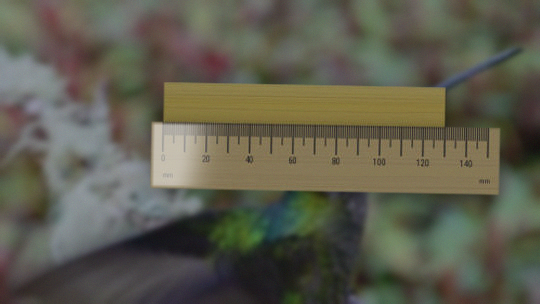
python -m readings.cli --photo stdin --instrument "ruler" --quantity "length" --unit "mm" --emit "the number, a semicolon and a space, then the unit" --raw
130; mm
